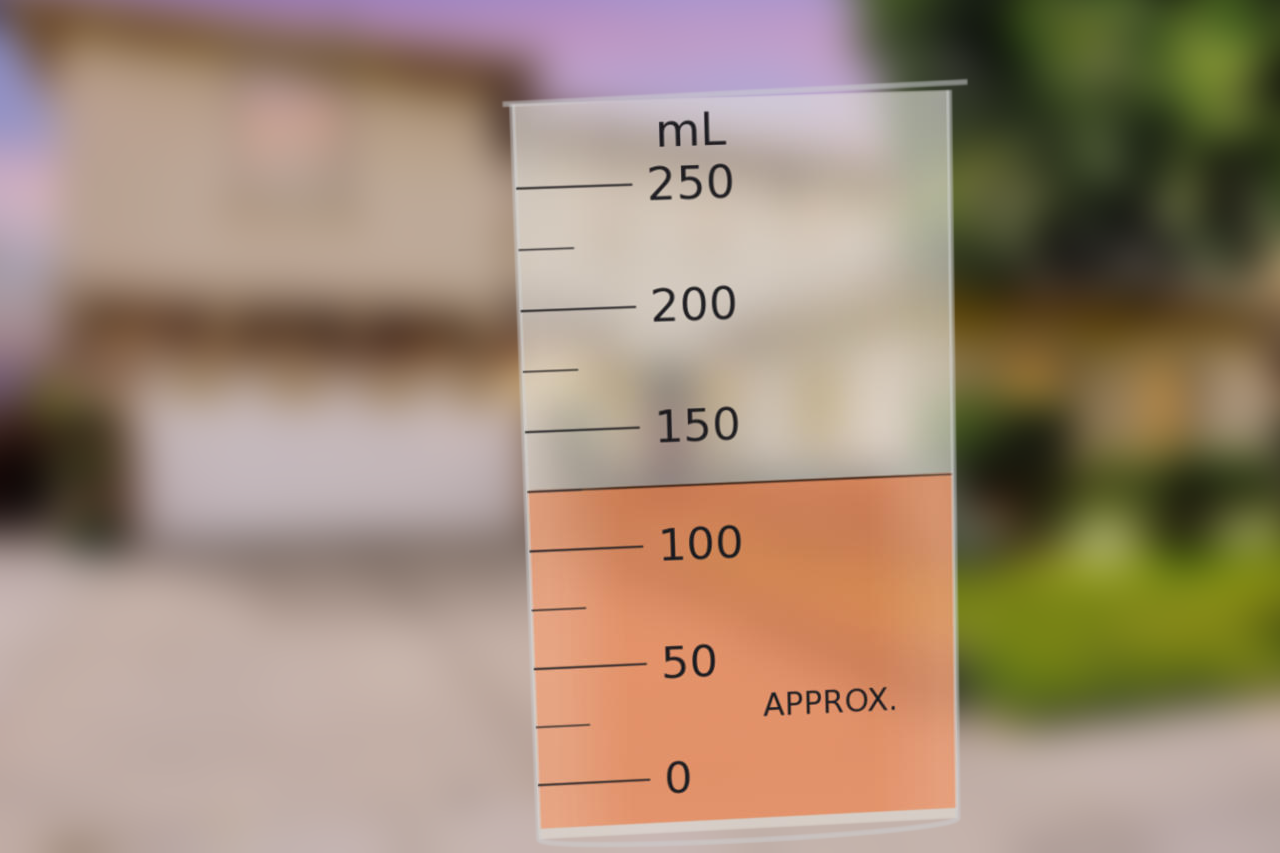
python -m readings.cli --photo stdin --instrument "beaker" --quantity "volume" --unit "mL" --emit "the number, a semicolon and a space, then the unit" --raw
125; mL
